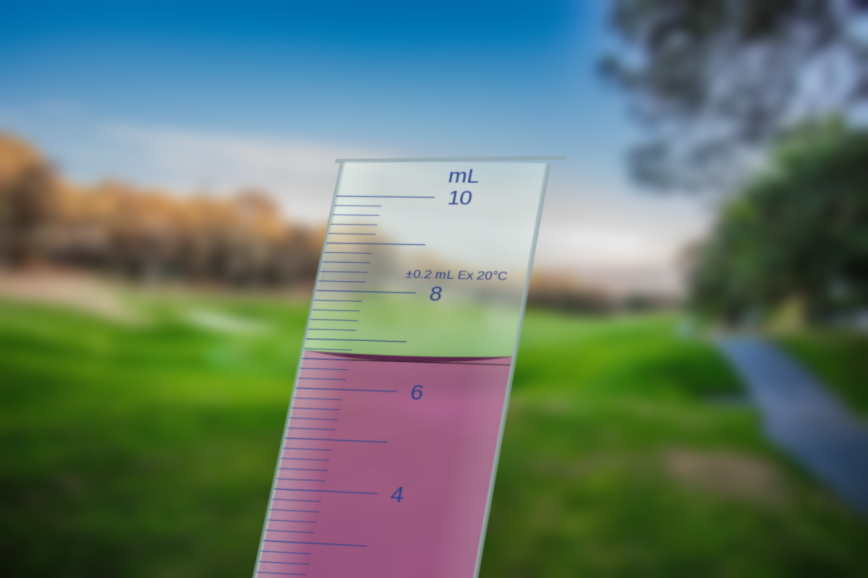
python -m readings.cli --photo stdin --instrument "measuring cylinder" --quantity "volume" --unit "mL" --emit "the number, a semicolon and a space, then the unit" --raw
6.6; mL
